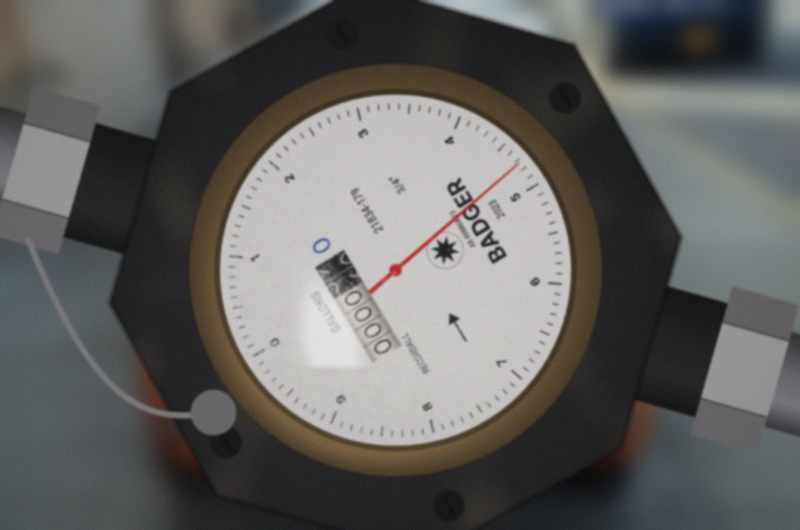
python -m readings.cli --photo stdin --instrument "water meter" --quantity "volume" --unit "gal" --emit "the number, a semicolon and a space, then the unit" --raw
594.7; gal
